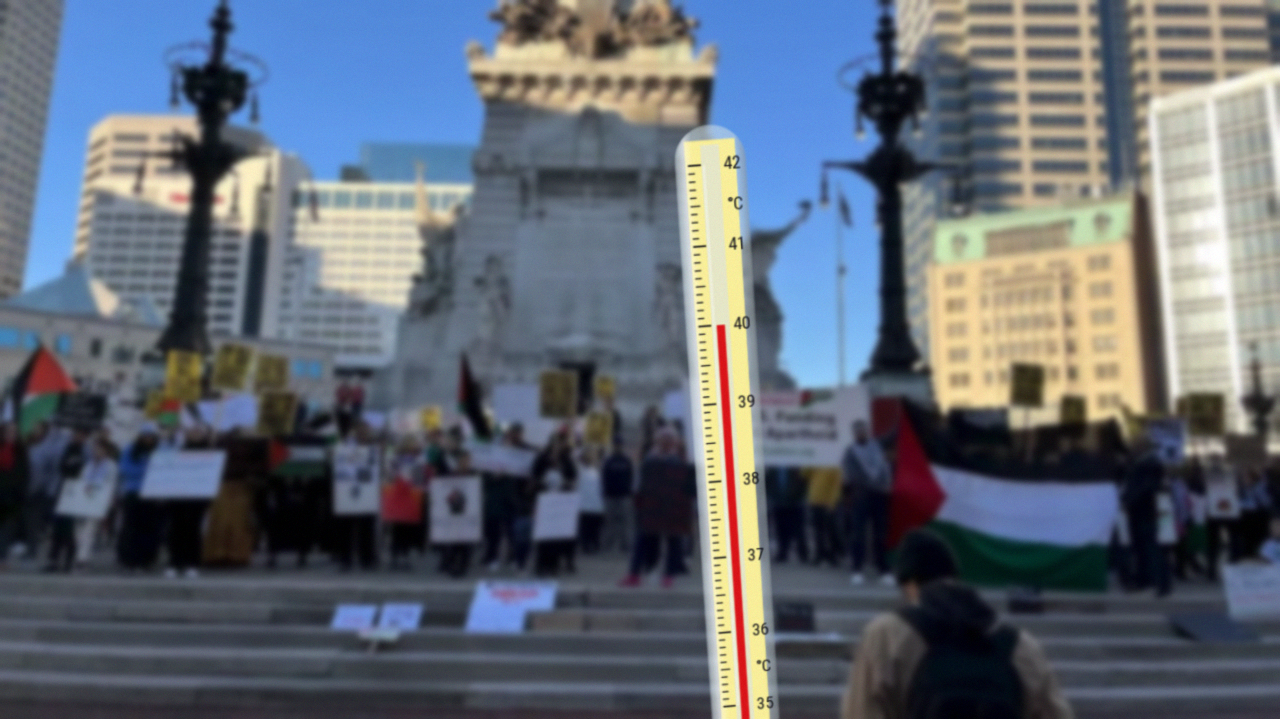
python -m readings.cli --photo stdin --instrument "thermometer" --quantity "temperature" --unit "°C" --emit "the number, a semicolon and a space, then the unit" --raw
40; °C
